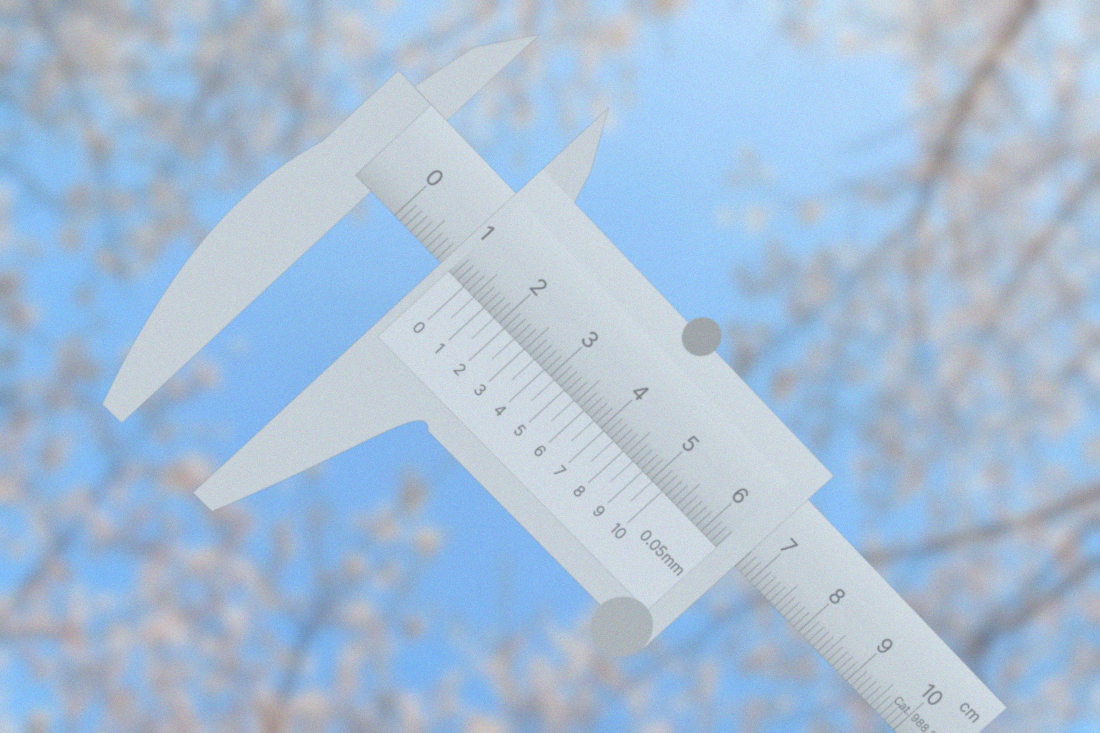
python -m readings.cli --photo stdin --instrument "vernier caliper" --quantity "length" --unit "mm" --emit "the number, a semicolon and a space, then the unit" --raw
13.2; mm
